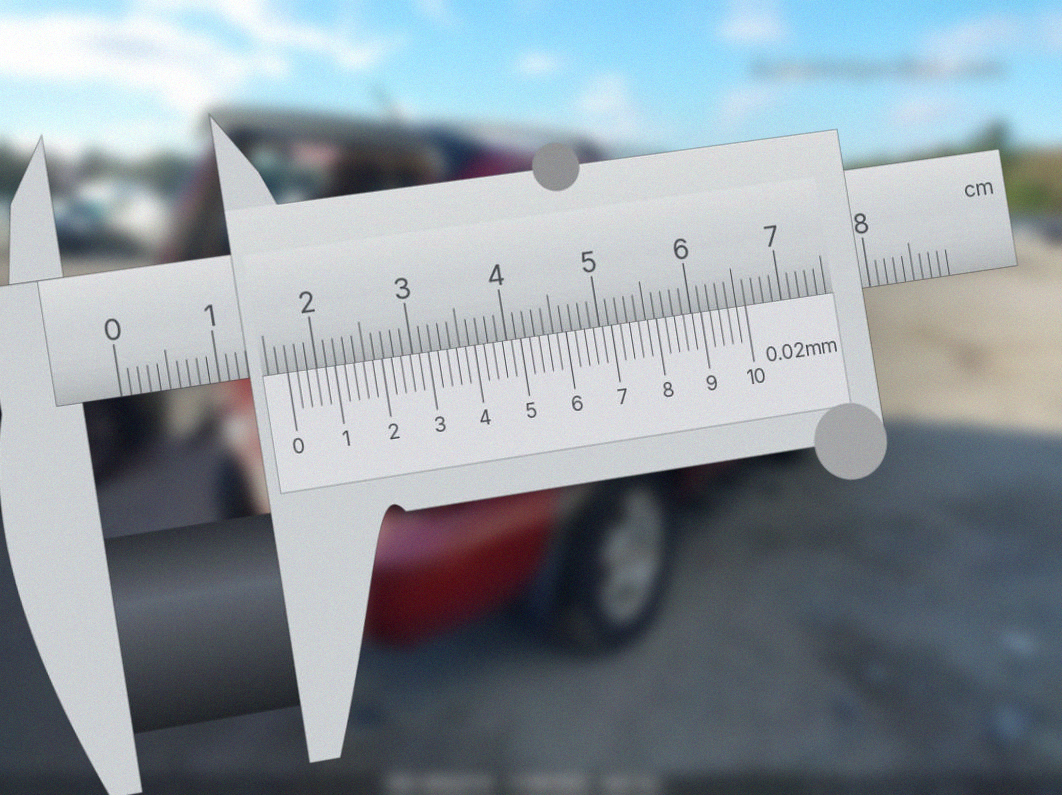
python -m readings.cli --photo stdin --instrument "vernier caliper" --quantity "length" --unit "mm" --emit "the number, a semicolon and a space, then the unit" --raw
17.0; mm
